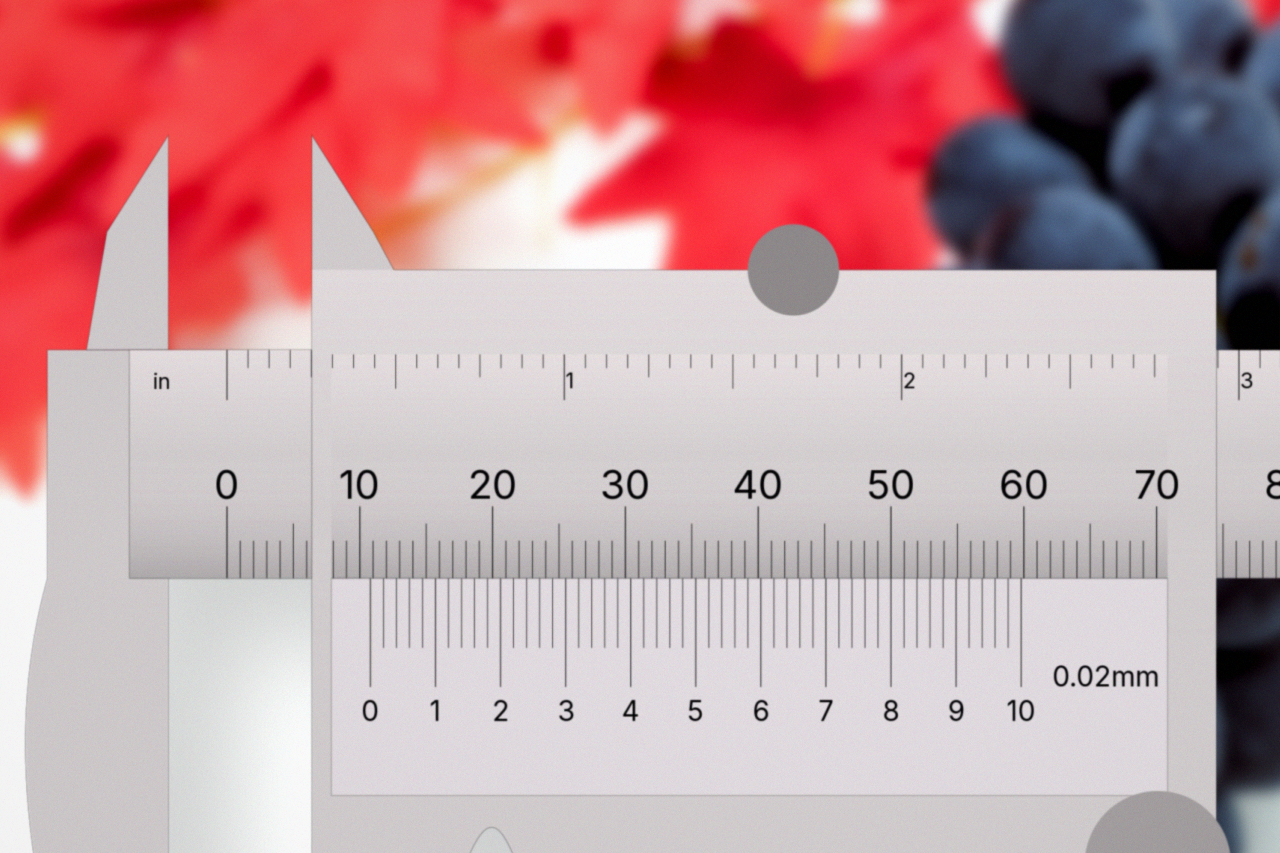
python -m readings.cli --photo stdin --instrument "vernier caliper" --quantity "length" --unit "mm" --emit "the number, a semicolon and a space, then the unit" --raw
10.8; mm
